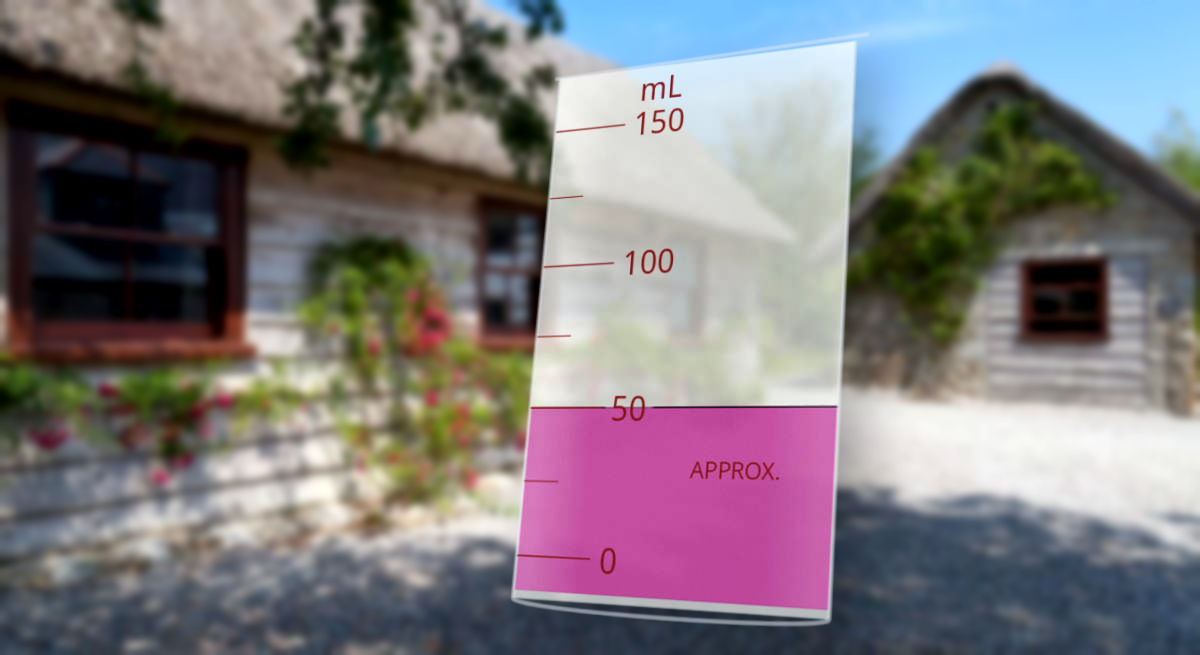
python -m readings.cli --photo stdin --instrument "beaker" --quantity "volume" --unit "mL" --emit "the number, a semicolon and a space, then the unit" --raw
50; mL
